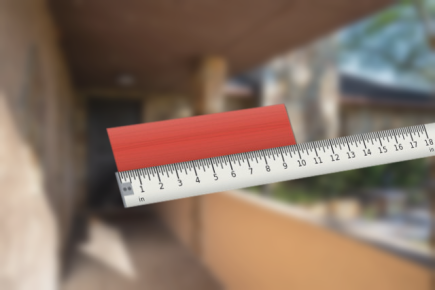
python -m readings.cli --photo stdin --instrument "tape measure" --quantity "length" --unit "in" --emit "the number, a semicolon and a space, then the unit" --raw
10; in
